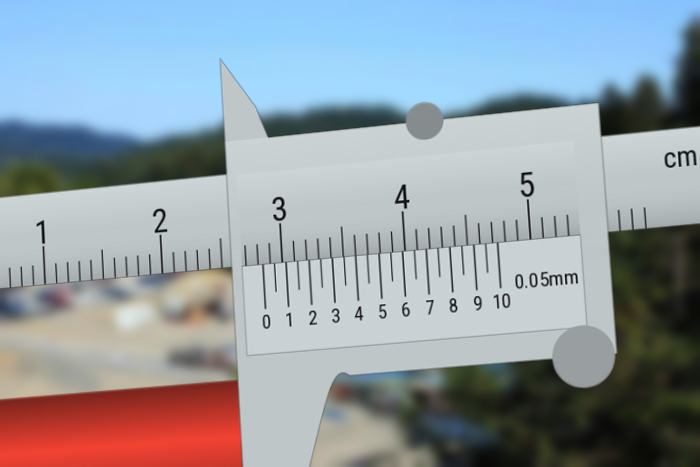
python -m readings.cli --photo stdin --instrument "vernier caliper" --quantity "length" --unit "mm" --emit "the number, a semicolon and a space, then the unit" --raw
28.4; mm
